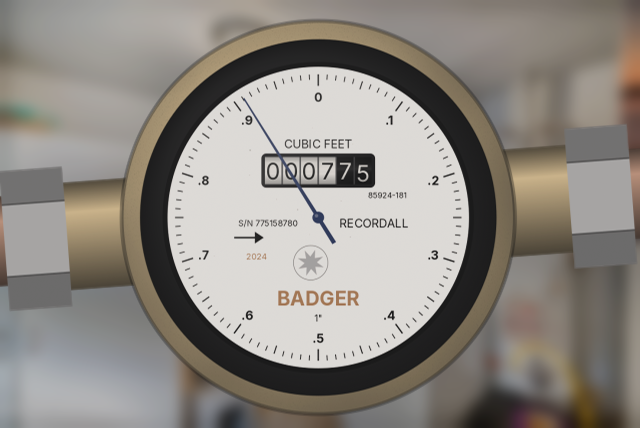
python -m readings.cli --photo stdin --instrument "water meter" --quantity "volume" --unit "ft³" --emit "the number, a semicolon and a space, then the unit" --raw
774.91; ft³
